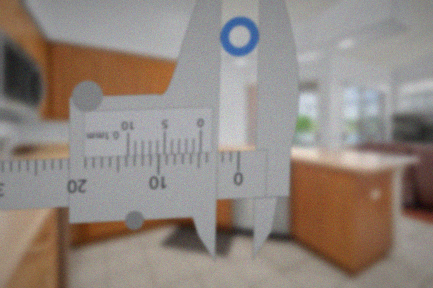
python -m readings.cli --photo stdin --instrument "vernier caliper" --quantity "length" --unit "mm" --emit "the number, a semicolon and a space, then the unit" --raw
4.8; mm
